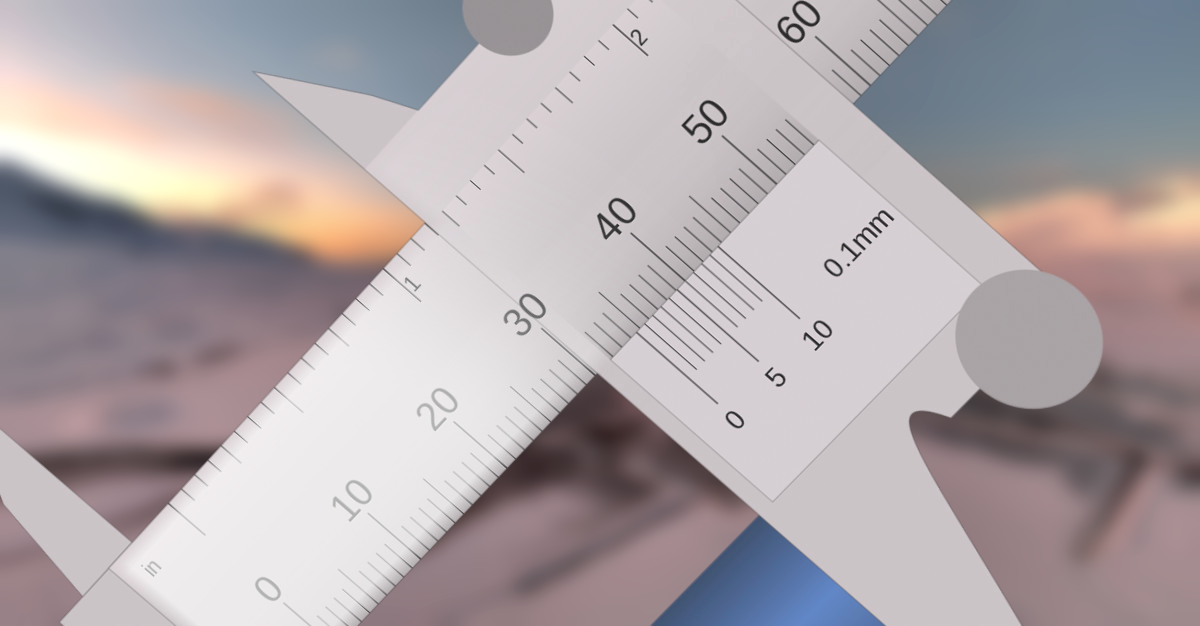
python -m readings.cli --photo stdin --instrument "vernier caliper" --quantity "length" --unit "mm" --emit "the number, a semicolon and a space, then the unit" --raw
34.6; mm
